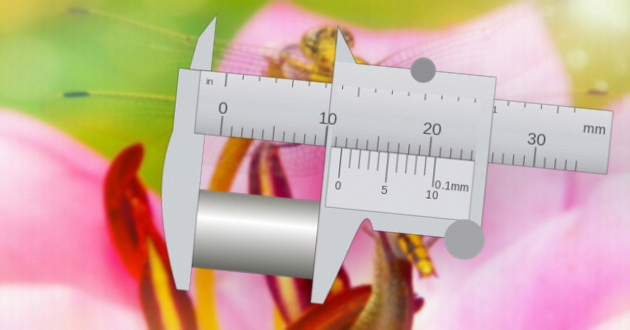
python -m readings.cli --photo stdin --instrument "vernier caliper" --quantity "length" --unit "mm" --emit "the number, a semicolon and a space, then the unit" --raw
11.6; mm
